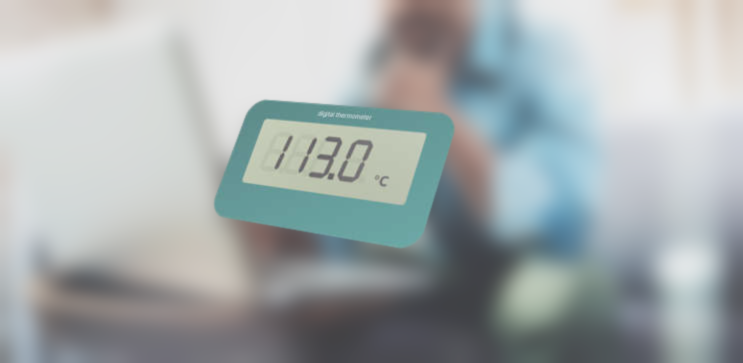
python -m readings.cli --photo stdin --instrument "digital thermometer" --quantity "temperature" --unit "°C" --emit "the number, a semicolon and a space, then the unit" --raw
113.0; °C
